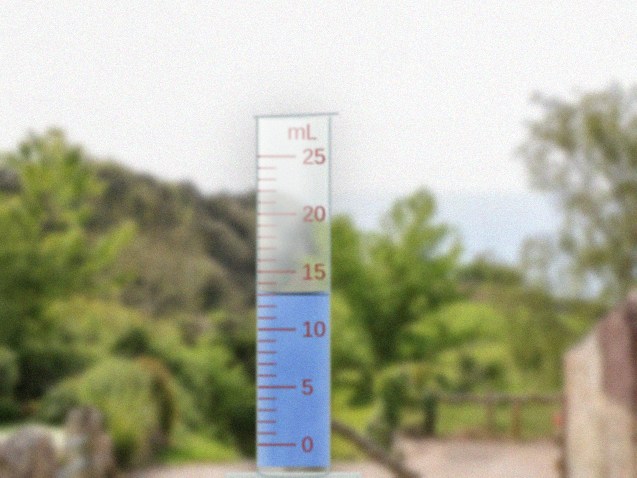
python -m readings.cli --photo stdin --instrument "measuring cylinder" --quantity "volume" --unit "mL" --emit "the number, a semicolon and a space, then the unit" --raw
13; mL
